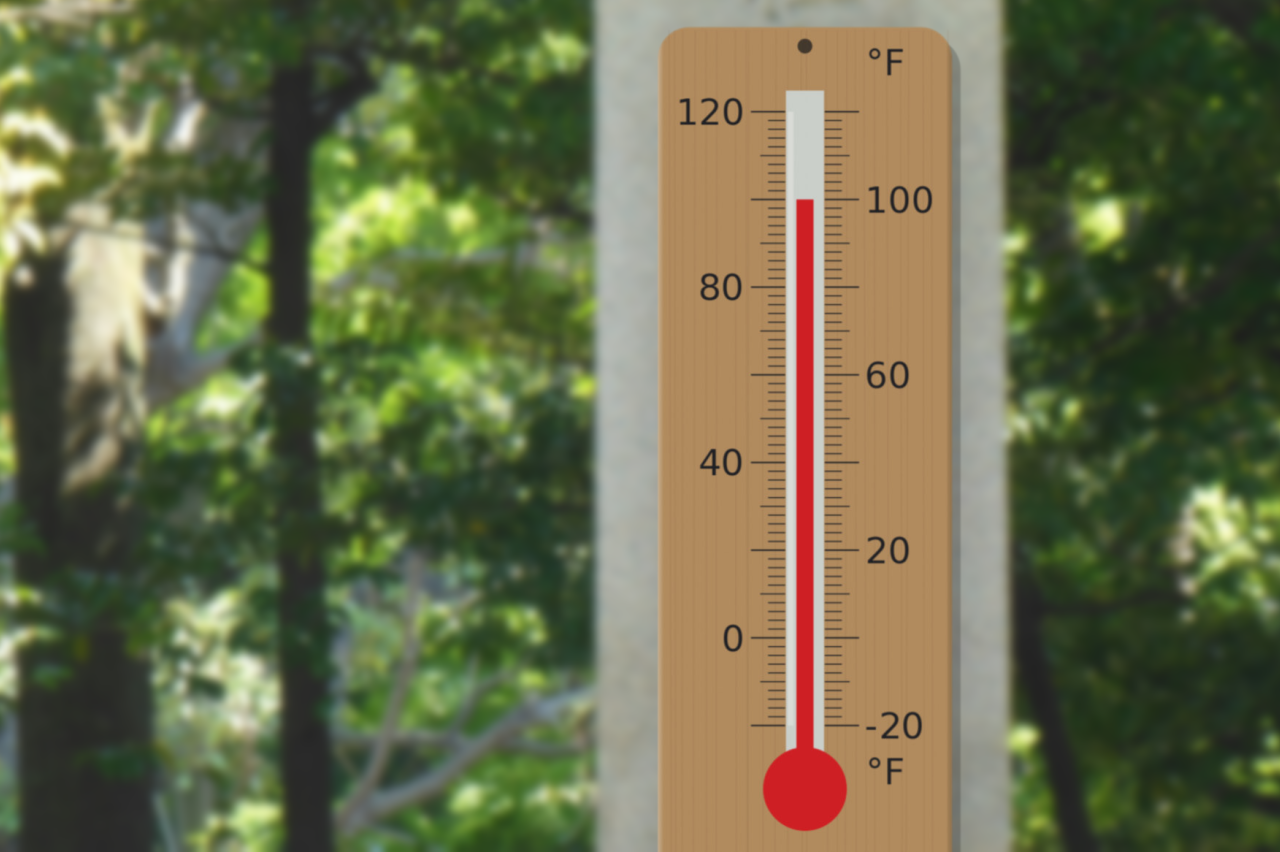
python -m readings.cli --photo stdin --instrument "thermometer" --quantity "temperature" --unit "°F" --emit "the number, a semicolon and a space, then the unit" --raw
100; °F
